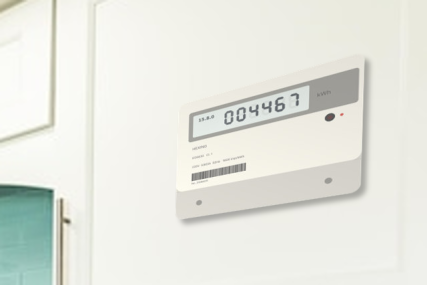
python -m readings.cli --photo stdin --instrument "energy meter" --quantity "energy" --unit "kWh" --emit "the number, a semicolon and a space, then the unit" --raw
4467; kWh
